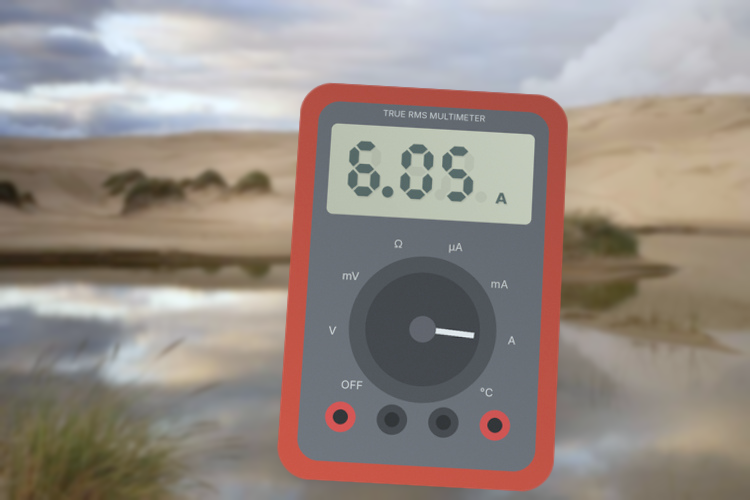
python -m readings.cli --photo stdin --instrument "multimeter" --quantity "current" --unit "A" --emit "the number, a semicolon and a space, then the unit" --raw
6.05; A
